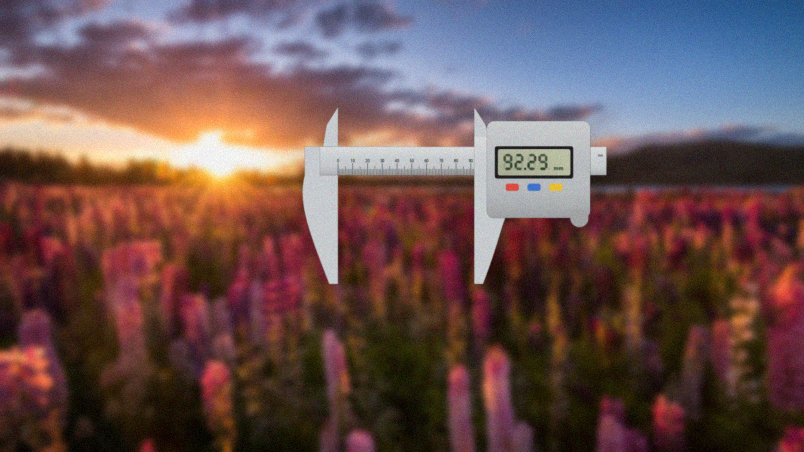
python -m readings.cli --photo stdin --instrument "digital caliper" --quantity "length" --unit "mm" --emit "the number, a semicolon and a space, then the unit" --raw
92.29; mm
